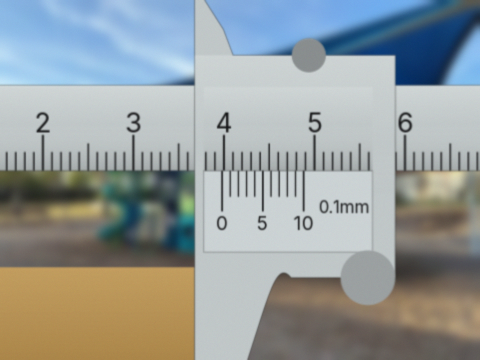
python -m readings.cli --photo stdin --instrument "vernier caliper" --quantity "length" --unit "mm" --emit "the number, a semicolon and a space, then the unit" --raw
39.8; mm
